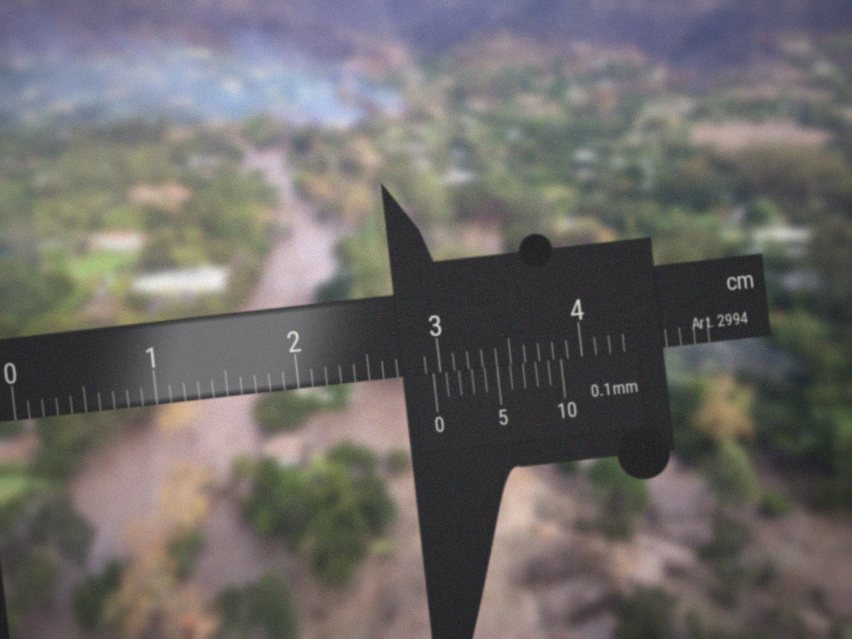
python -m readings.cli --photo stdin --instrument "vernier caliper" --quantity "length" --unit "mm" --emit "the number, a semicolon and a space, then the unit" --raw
29.5; mm
